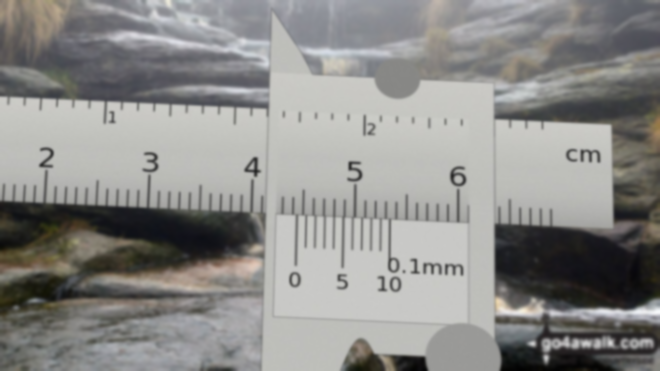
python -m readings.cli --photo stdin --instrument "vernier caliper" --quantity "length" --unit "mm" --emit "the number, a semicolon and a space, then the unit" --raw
44.4; mm
